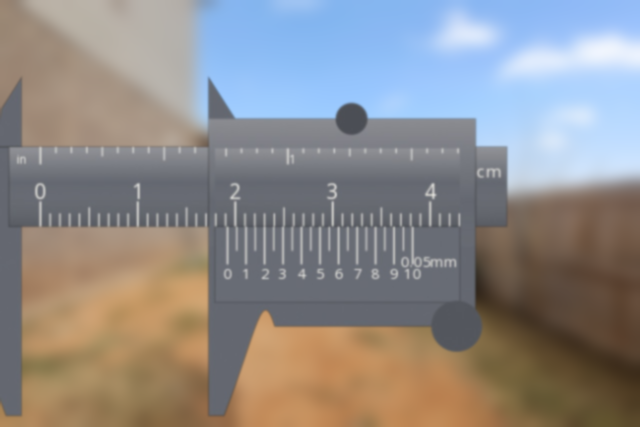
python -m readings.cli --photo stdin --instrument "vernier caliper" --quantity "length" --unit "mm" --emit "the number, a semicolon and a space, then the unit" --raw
19.2; mm
